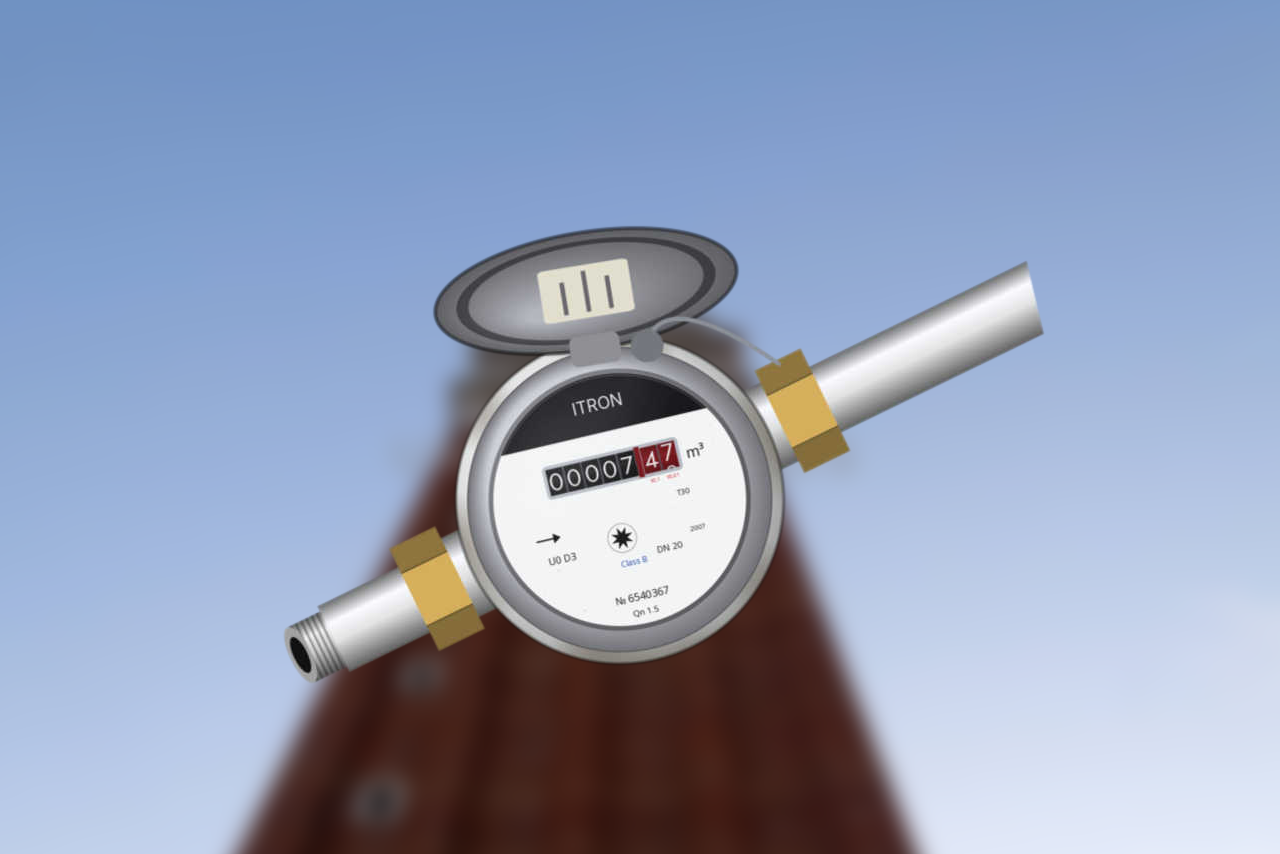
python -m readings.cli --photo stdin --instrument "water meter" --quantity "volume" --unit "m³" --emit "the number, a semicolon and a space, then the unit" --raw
7.47; m³
